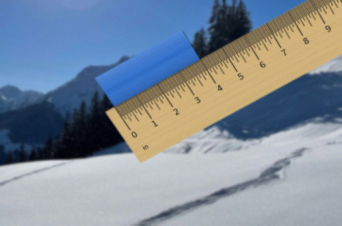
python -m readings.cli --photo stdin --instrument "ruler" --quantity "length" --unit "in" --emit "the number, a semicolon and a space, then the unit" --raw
4; in
